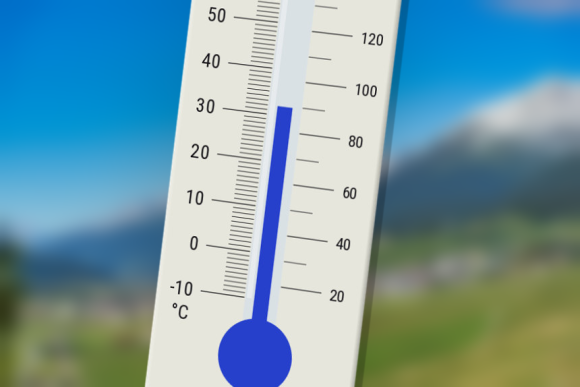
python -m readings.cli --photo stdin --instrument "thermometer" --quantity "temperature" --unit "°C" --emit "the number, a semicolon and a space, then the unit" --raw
32; °C
